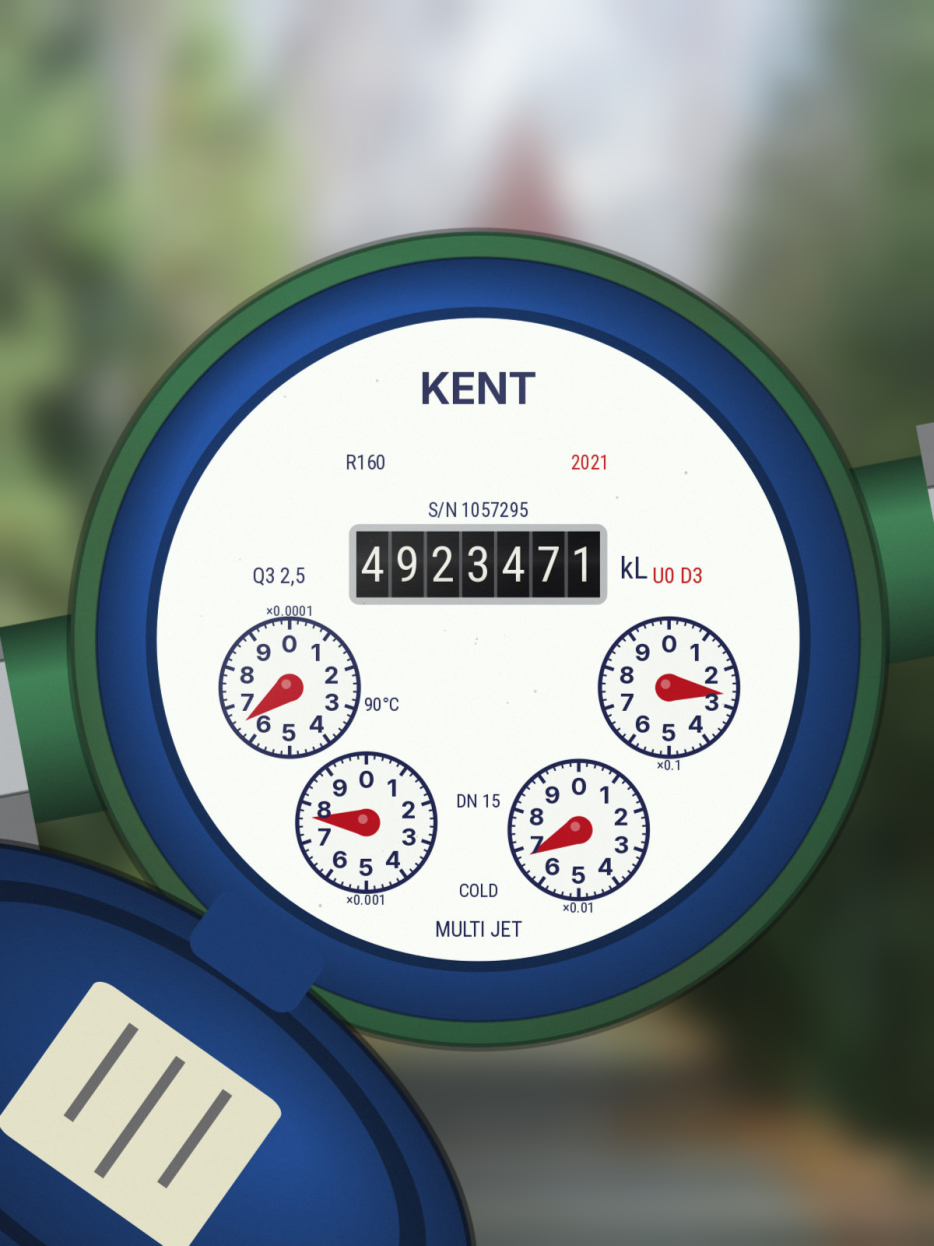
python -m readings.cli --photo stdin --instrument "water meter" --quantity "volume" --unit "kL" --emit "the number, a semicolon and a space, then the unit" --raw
4923471.2676; kL
